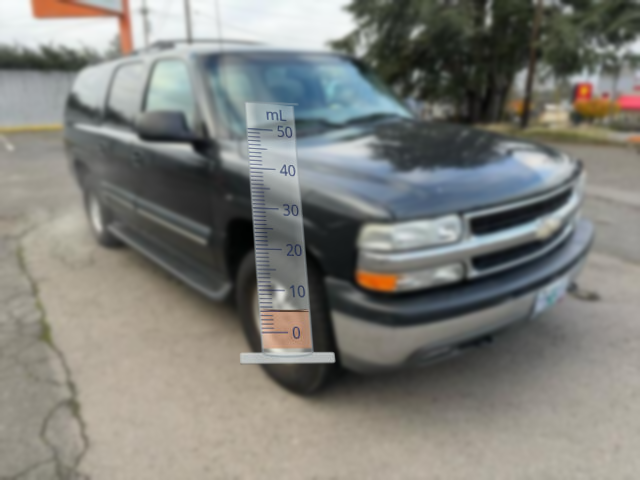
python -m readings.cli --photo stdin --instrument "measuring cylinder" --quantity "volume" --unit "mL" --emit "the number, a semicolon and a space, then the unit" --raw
5; mL
